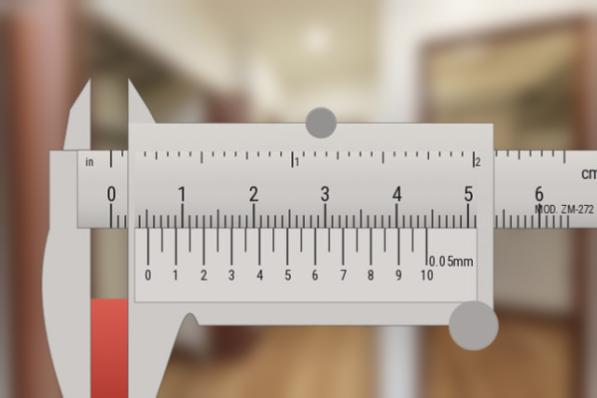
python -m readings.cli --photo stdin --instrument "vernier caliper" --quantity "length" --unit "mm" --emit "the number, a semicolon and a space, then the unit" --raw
5.2; mm
